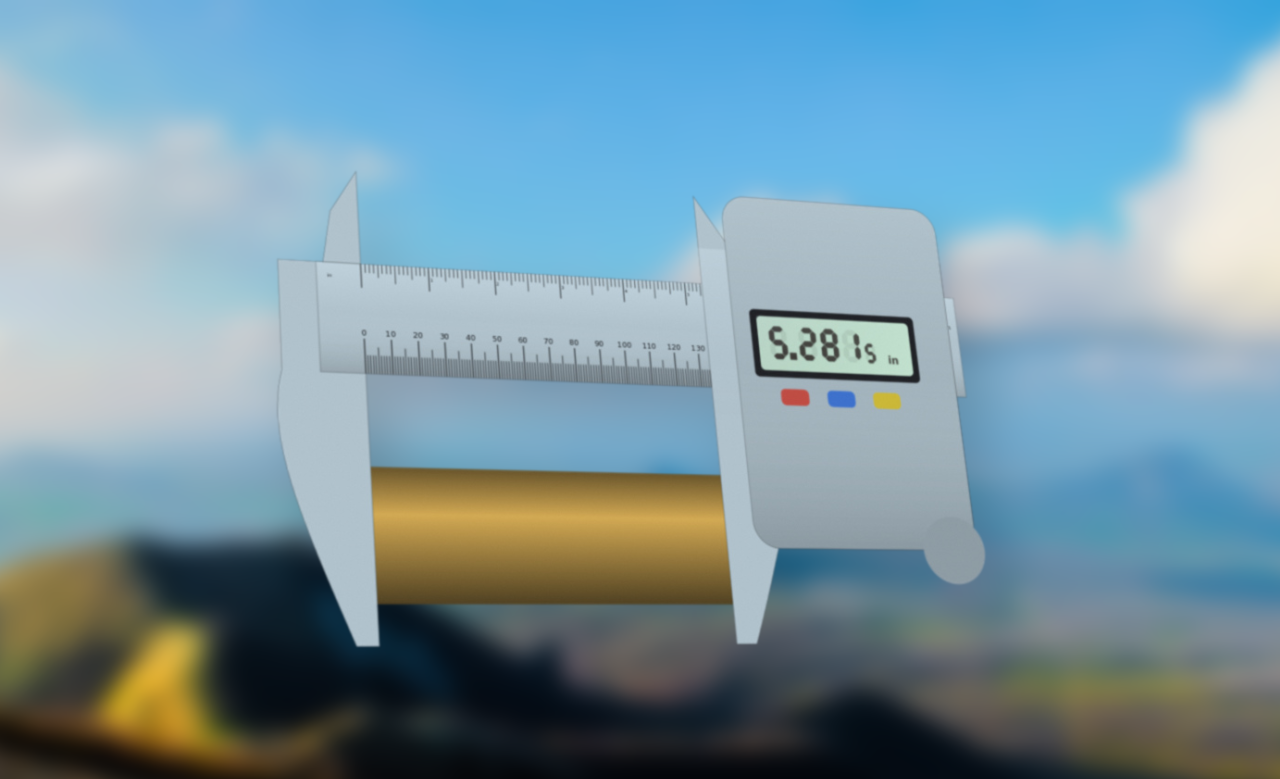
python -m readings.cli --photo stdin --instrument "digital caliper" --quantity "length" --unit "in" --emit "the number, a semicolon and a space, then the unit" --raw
5.2815; in
